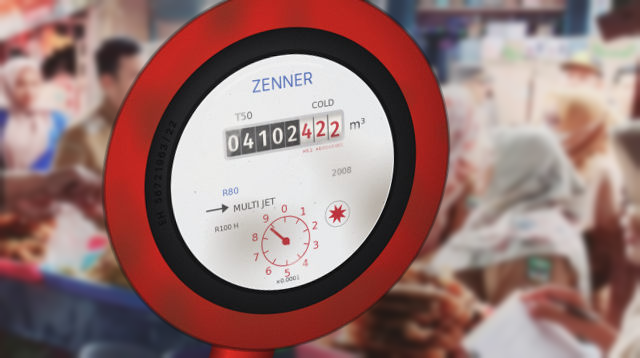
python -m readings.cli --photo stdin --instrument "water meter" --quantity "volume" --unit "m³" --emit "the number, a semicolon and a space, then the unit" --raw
4102.4218; m³
